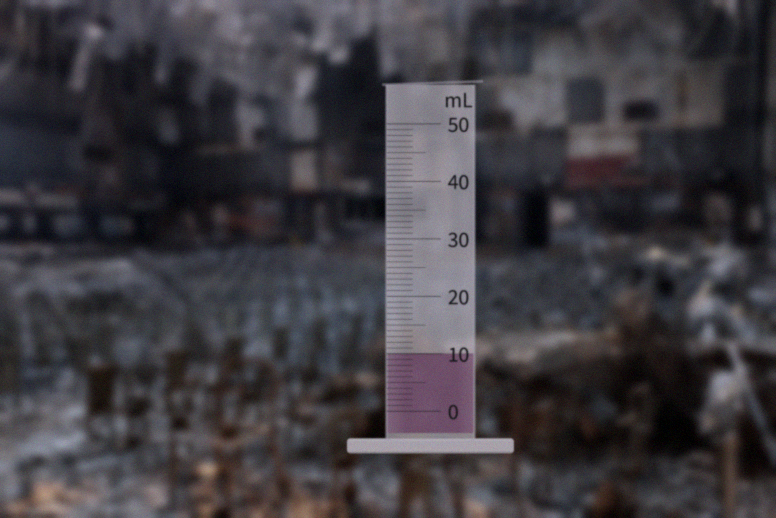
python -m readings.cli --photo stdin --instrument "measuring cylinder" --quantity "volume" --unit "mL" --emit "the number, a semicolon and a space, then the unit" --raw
10; mL
